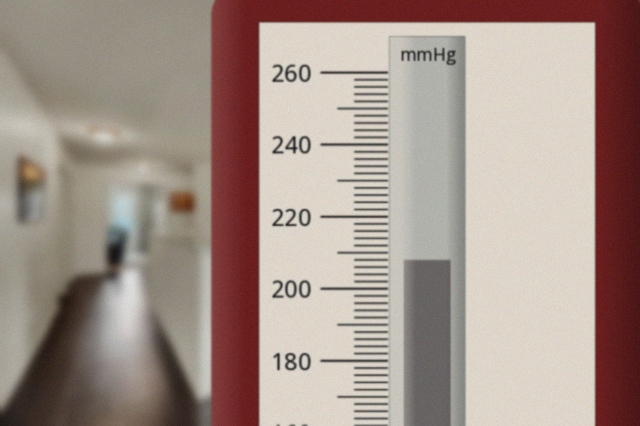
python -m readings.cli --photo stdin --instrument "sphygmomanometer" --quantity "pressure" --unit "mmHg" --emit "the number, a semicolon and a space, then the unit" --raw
208; mmHg
